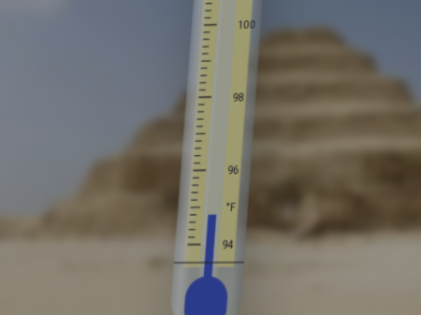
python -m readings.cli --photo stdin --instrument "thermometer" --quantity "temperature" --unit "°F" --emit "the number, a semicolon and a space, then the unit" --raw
94.8; °F
